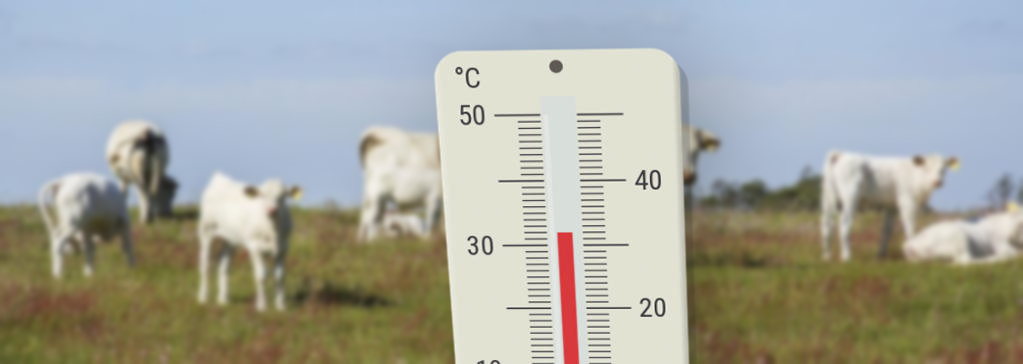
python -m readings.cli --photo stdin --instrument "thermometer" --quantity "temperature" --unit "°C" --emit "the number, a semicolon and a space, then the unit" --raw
32; °C
